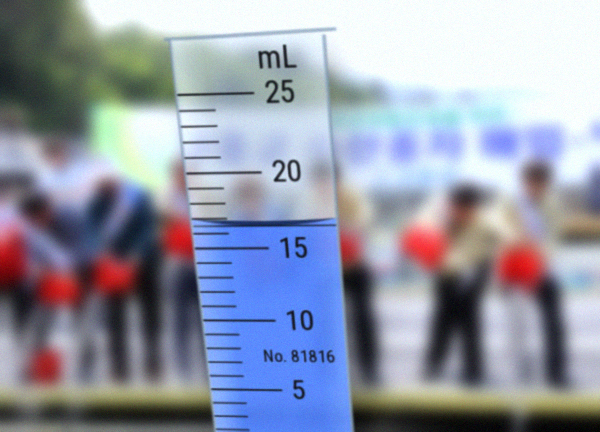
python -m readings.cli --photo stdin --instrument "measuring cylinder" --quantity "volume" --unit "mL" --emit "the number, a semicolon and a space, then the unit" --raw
16.5; mL
